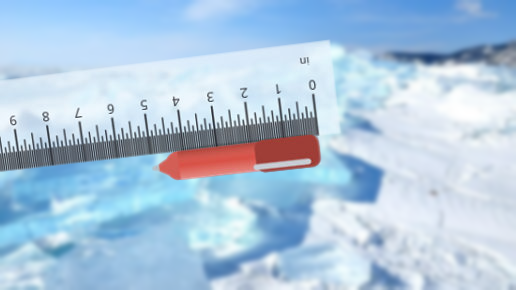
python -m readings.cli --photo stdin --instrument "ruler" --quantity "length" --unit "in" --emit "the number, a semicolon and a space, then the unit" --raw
5; in
